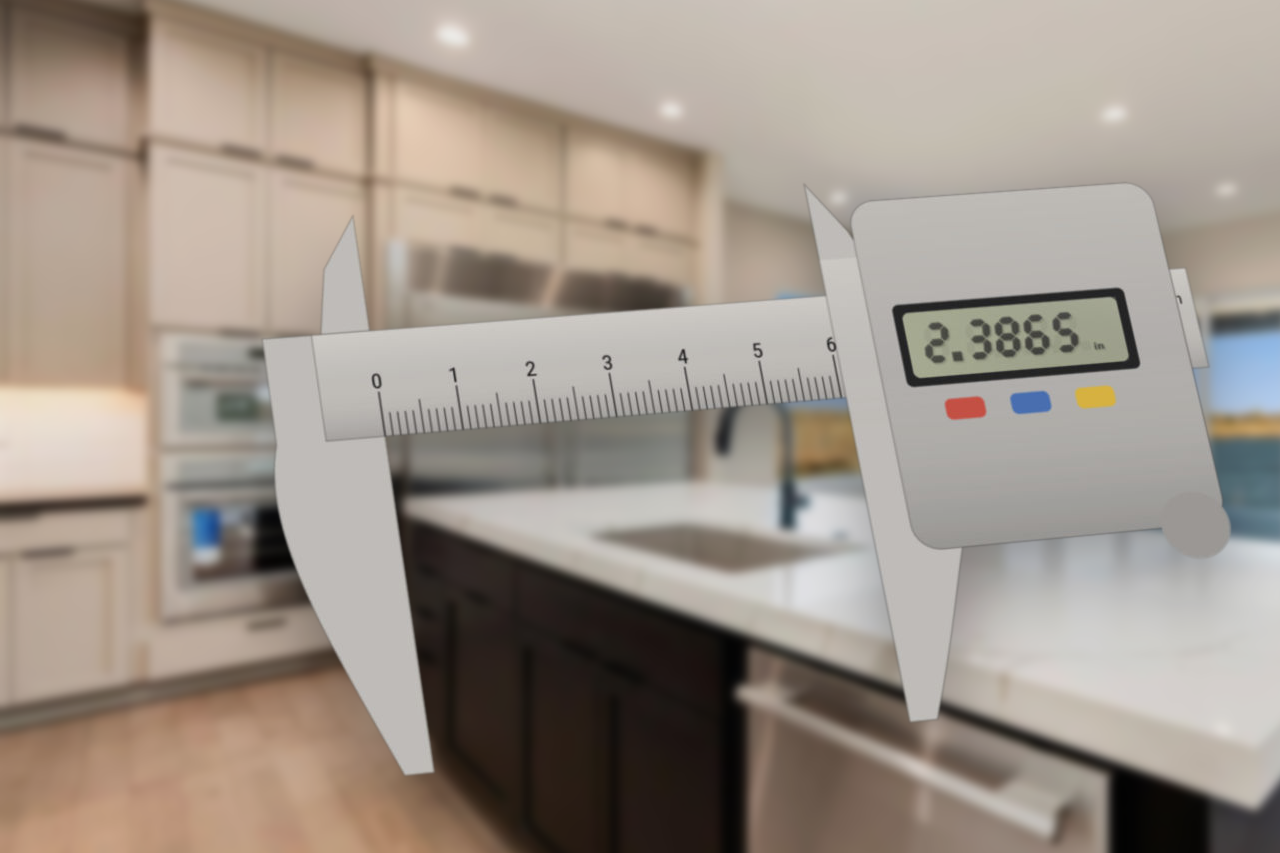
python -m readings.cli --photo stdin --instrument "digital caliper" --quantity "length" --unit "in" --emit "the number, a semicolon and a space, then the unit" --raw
2.3865; in
